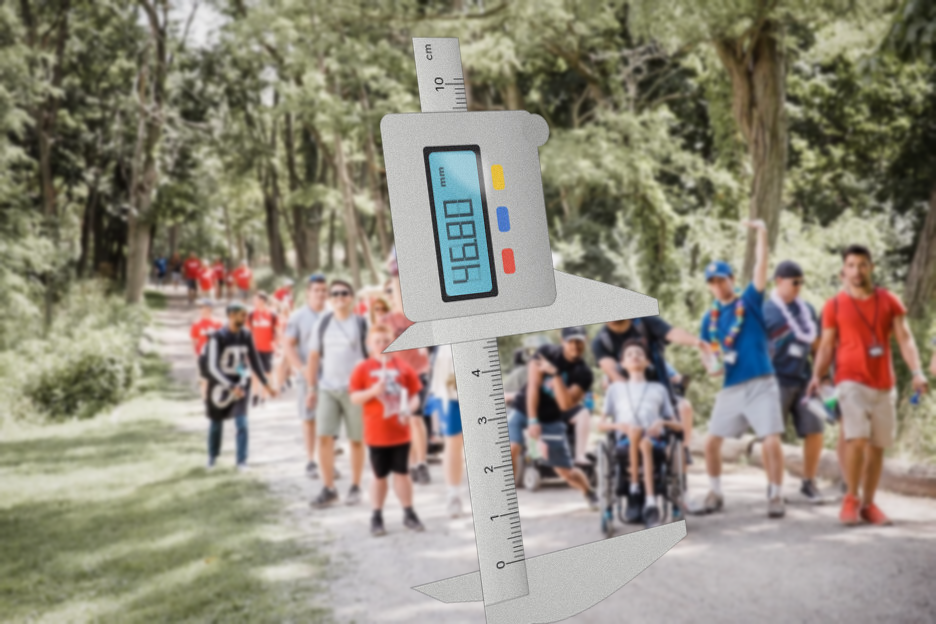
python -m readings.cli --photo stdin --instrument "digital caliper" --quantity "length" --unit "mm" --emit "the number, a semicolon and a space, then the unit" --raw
46.80; mm
